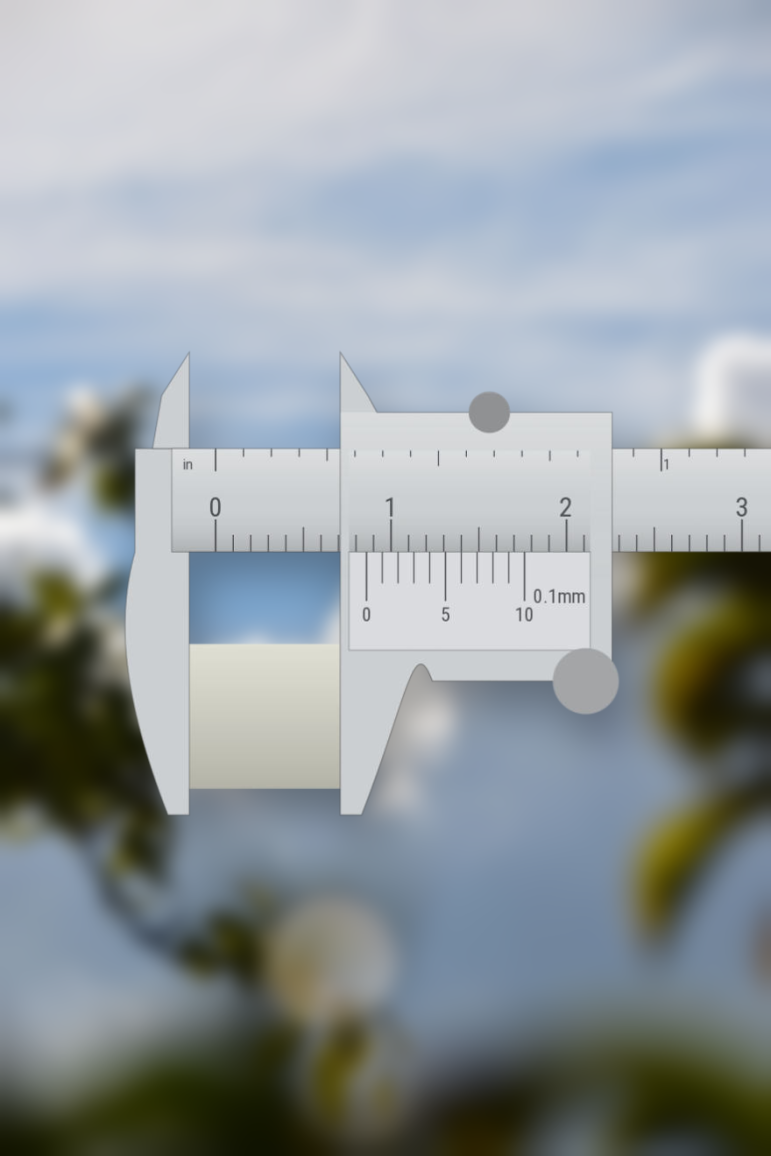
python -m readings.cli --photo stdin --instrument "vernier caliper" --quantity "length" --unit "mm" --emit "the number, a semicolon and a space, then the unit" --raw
8.6; mm
